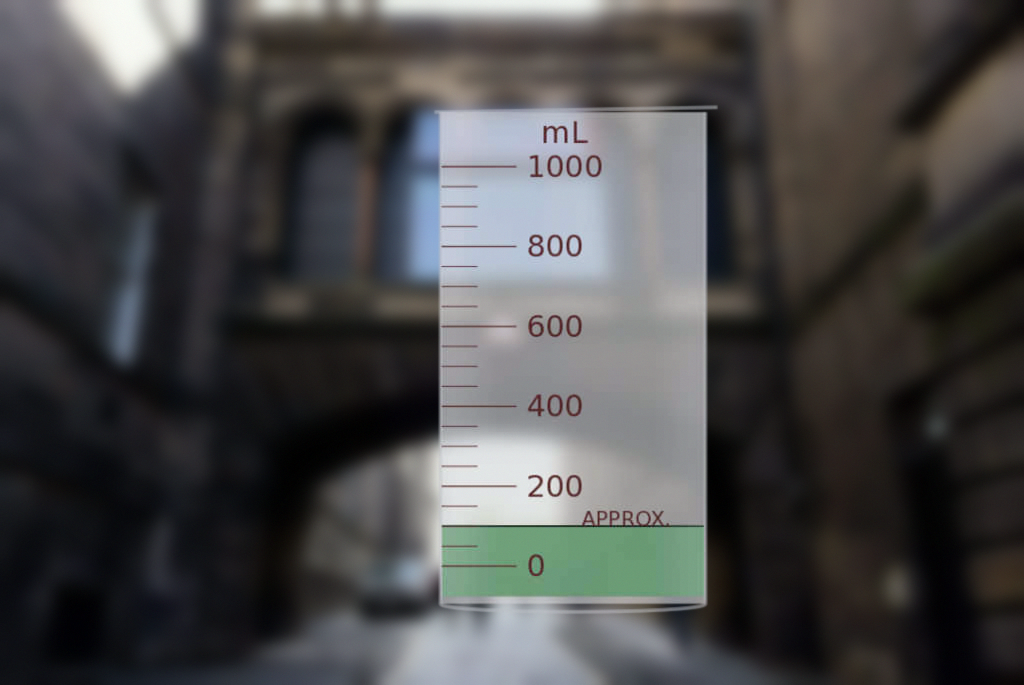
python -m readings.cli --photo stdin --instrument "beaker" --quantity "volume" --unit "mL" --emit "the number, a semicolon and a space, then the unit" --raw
100; mL
